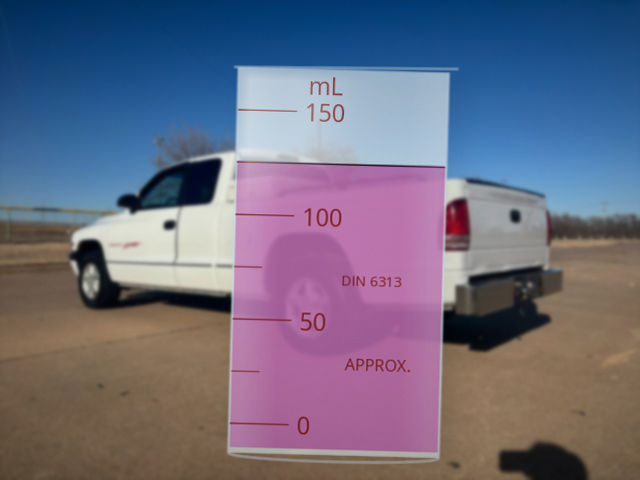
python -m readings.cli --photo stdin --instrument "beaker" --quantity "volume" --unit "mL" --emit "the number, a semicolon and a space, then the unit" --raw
125; mL
